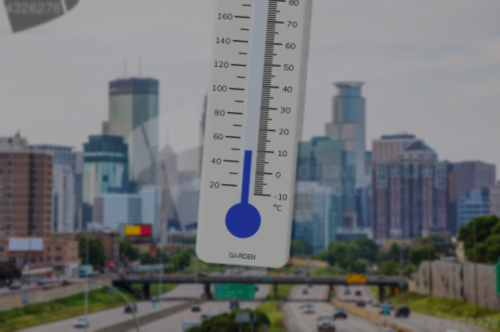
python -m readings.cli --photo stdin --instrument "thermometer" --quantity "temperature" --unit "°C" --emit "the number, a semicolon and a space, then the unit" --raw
10; °C
